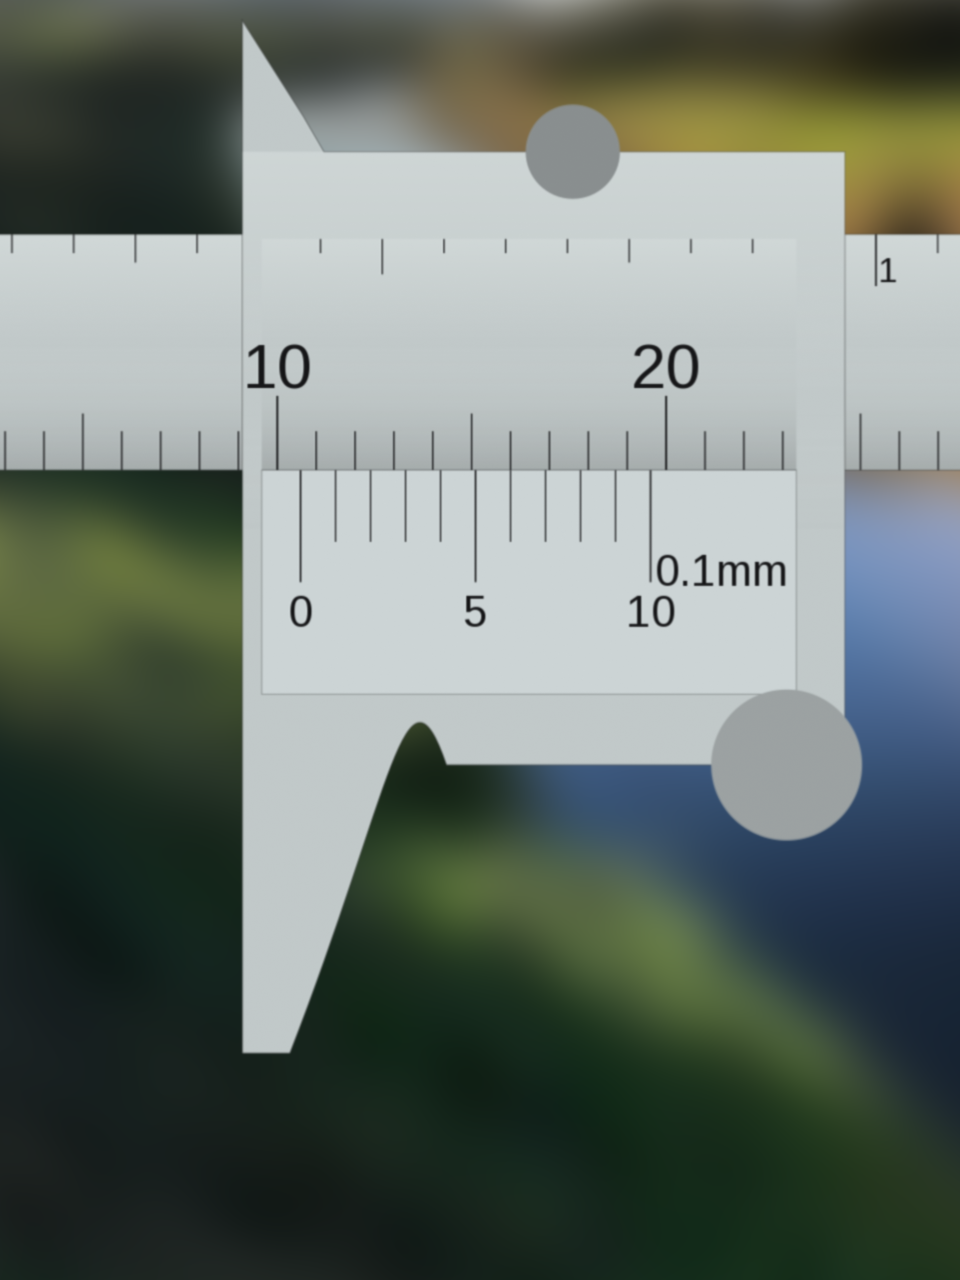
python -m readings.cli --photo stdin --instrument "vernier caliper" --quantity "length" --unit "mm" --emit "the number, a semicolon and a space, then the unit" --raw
10.6; mm
